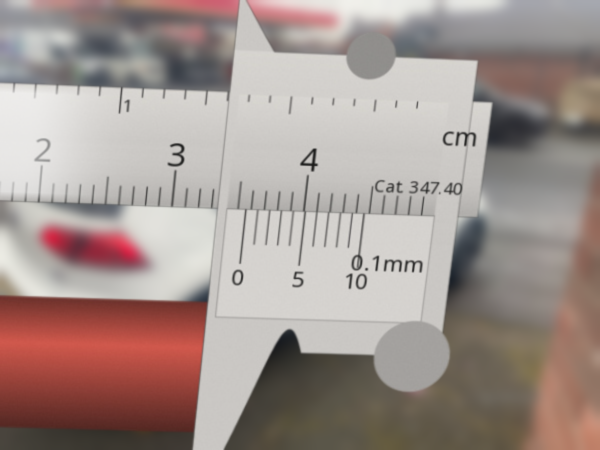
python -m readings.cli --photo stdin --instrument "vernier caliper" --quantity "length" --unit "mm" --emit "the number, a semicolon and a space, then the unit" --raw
35.6; mm
